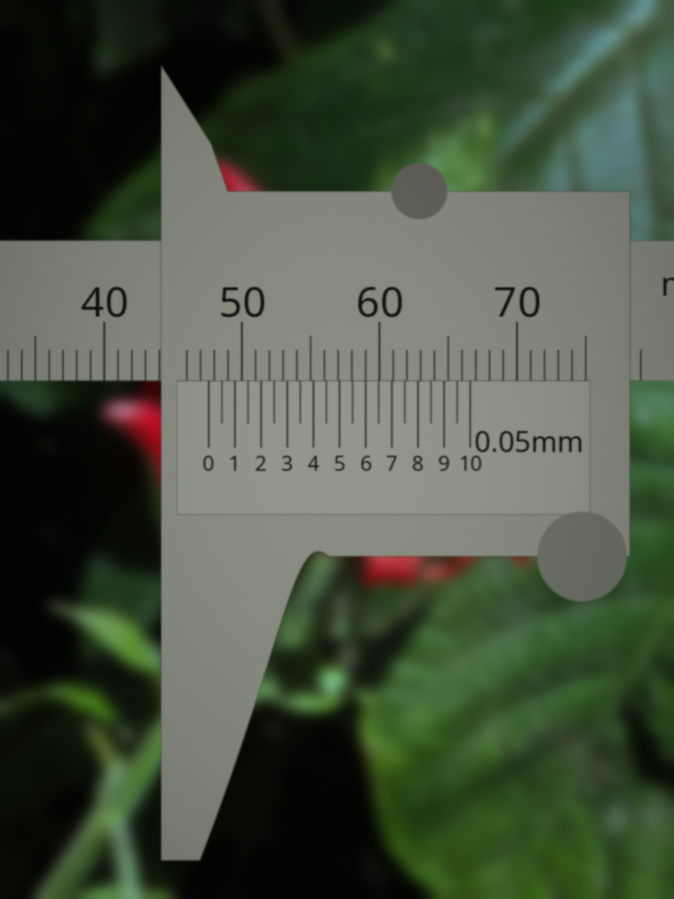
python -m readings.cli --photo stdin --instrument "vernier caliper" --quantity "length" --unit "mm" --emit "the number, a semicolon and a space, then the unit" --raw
47.6; mm
